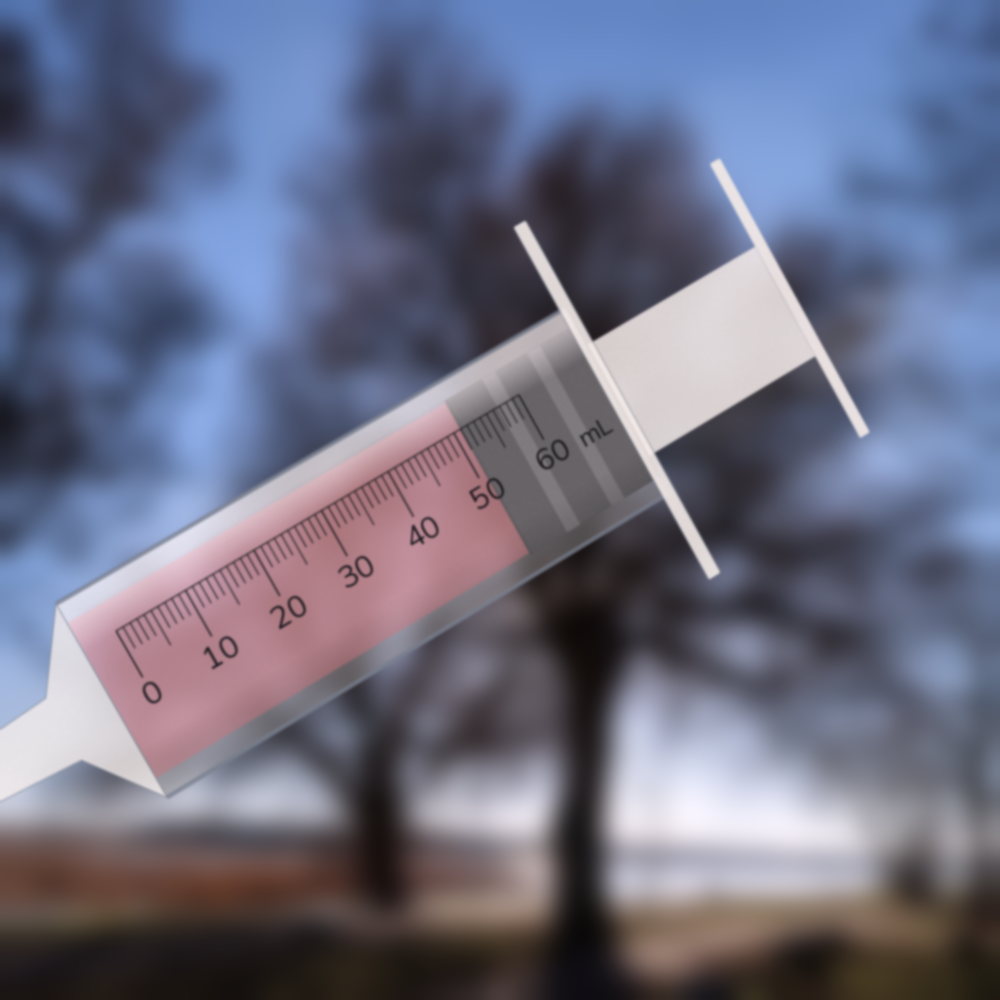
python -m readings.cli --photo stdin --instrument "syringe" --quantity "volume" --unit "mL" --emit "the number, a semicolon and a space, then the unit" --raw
51; mL
